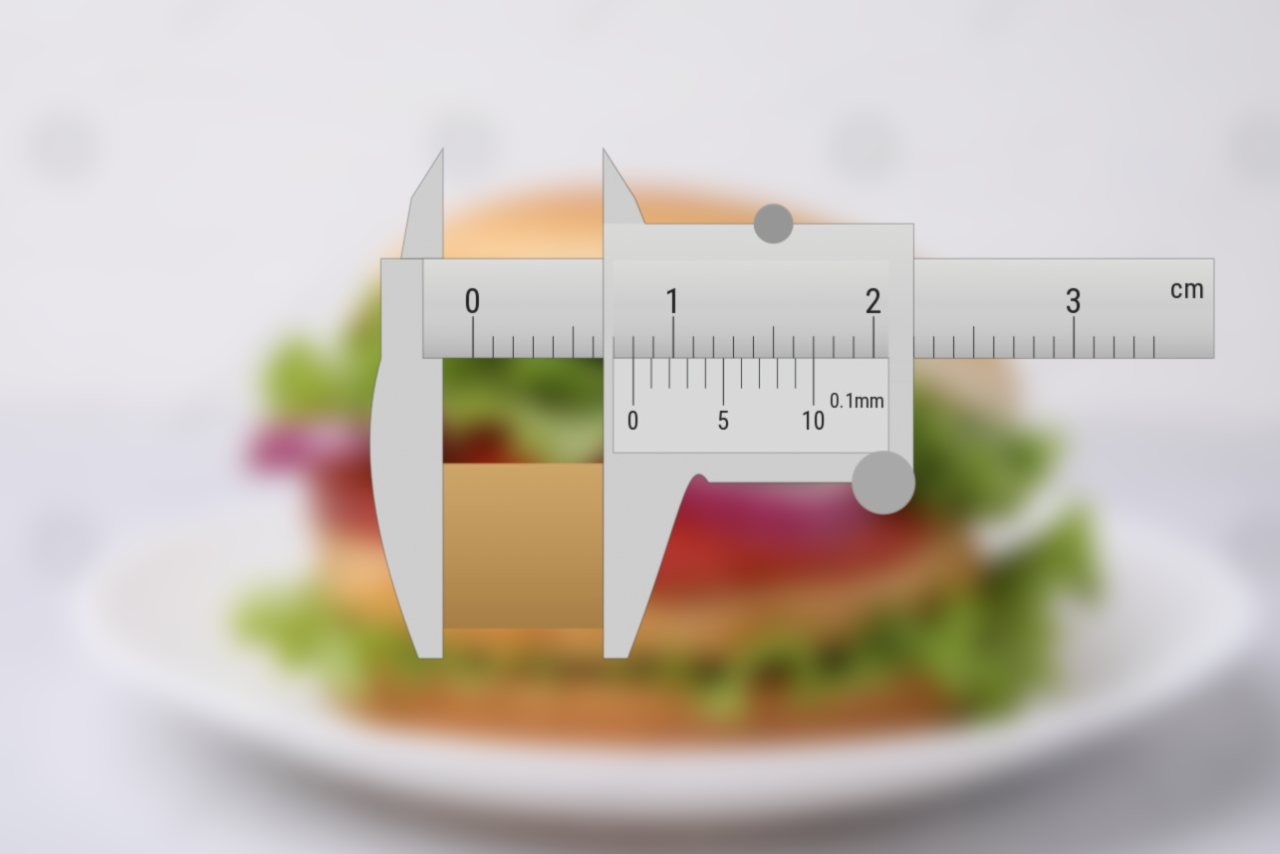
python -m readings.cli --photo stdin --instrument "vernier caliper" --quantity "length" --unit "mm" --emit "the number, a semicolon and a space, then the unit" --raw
8.0; mm
